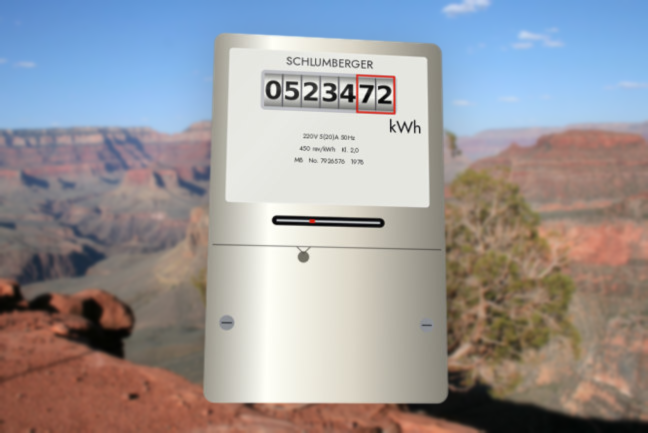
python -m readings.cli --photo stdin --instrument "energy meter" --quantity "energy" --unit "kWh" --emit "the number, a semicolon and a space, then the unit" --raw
5234.72; kWh
